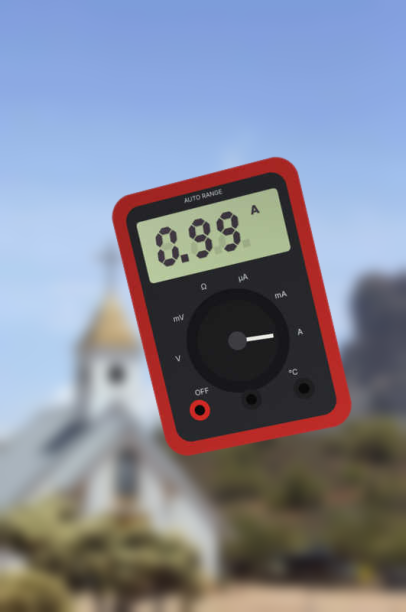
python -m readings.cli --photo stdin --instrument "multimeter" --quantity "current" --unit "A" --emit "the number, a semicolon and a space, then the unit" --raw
0.99; A
